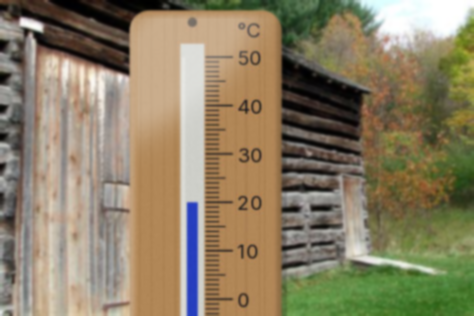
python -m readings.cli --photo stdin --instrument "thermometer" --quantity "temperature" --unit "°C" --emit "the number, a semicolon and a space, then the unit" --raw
20; °C
